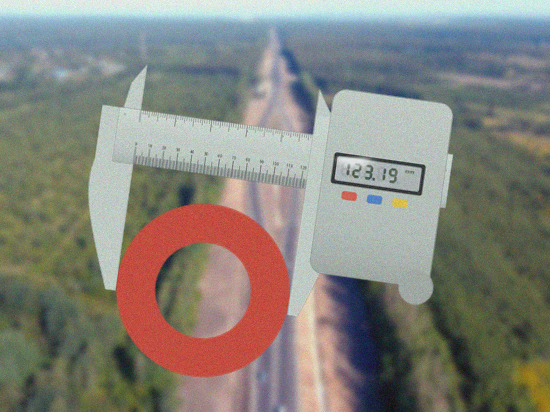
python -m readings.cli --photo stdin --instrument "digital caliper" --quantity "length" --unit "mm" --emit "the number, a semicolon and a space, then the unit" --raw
123.19; mm
